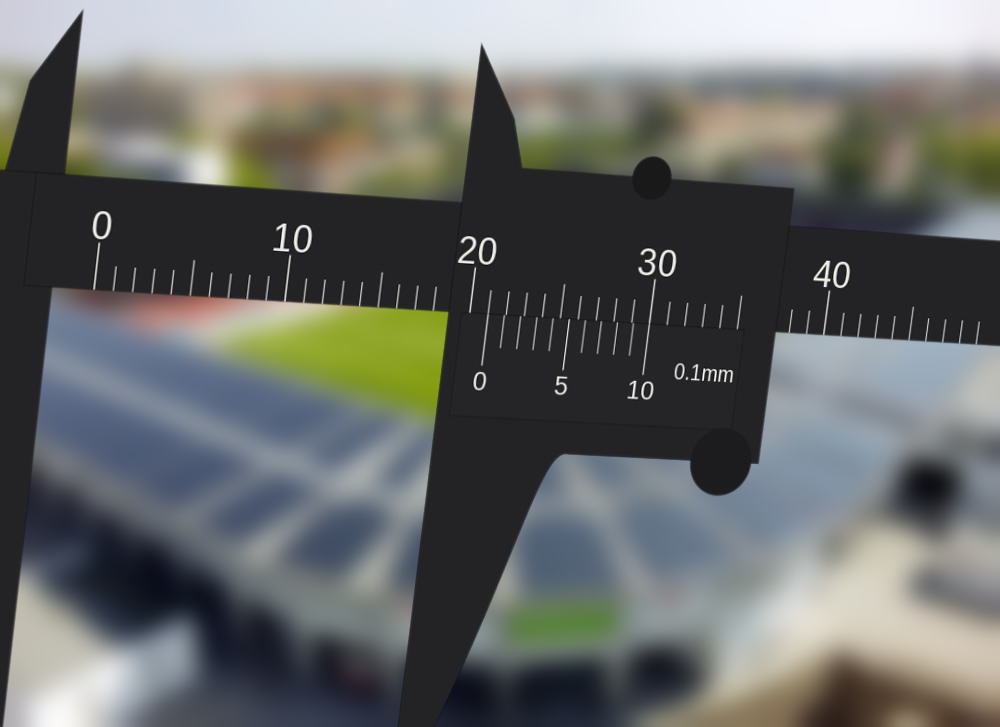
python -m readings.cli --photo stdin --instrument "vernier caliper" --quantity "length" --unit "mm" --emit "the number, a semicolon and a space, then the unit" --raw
21.0; mm
